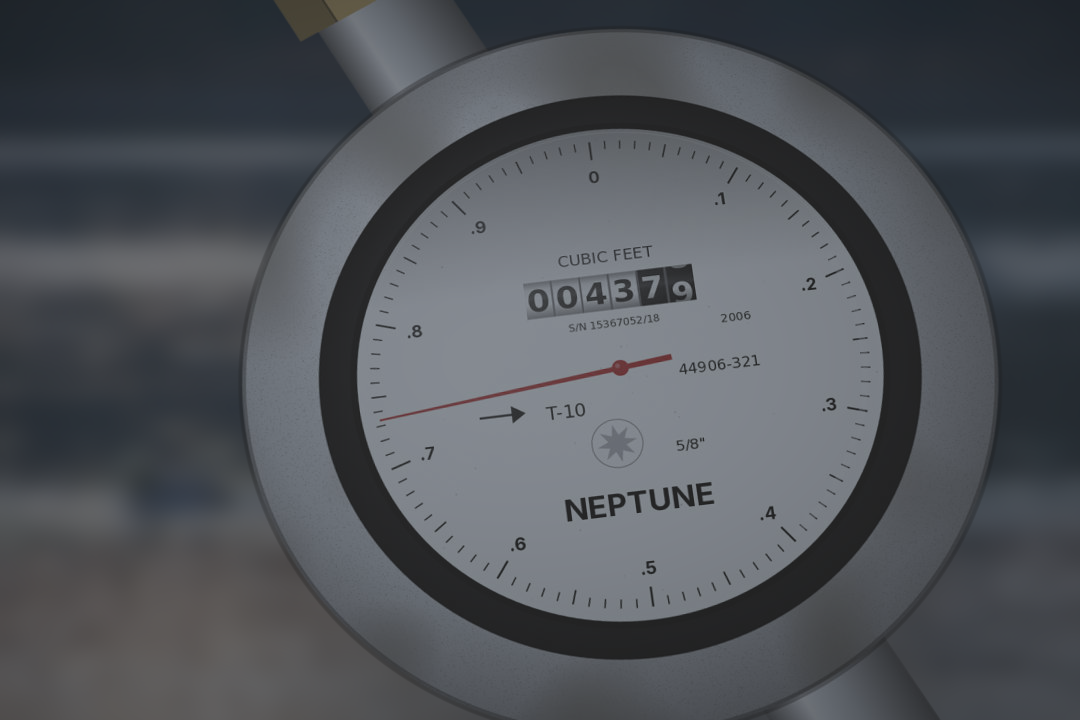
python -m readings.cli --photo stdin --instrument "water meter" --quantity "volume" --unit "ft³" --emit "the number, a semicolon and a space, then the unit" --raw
4378.73; ft³
